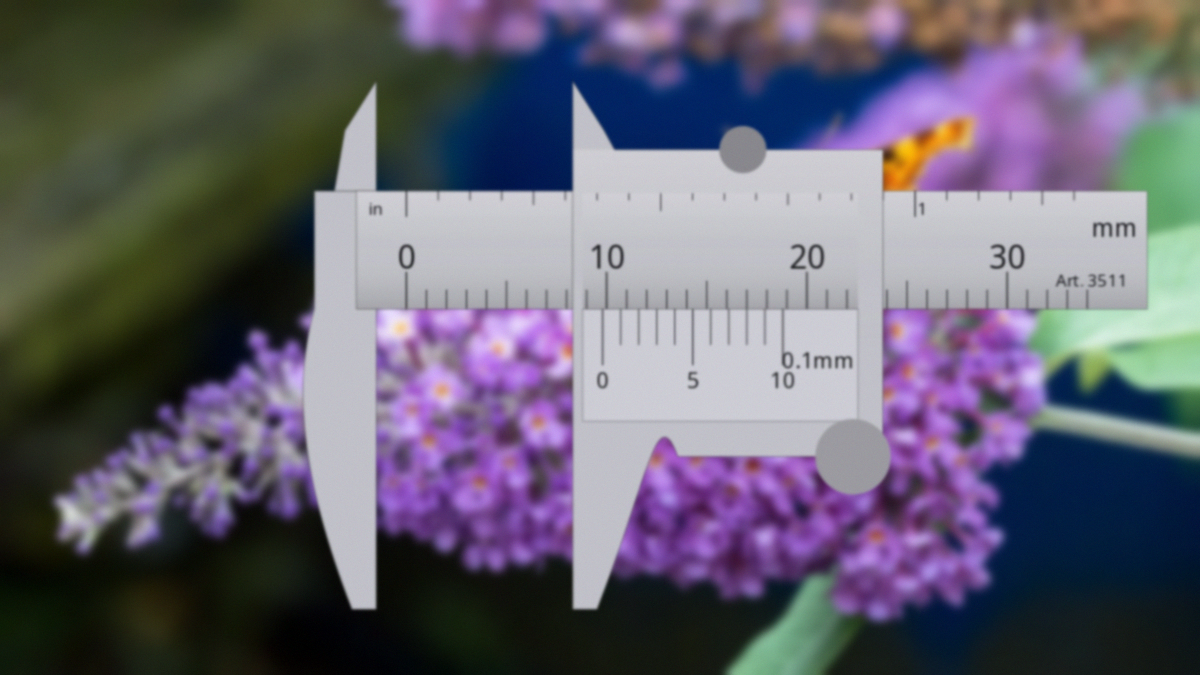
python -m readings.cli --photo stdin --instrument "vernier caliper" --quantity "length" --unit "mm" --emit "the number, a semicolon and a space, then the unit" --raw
9.8; mm
